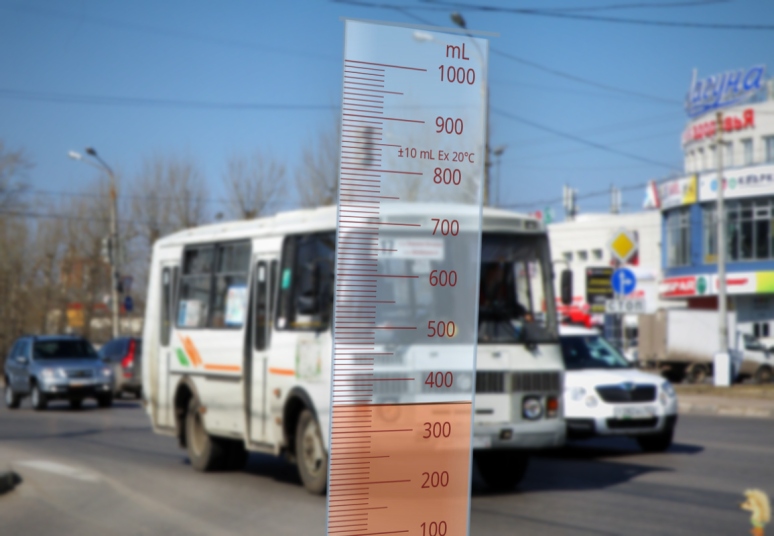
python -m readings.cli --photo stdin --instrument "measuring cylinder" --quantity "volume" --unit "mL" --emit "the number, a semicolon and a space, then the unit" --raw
350; mL
